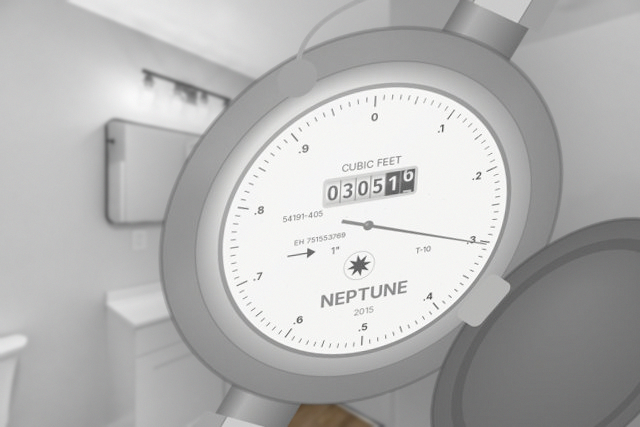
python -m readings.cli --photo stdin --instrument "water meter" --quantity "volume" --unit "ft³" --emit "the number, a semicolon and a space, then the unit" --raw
30516.30; ft³
